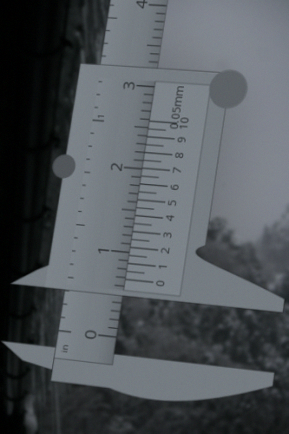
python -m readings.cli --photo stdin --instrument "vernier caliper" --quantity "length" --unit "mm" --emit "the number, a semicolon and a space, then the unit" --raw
6.8; mm
